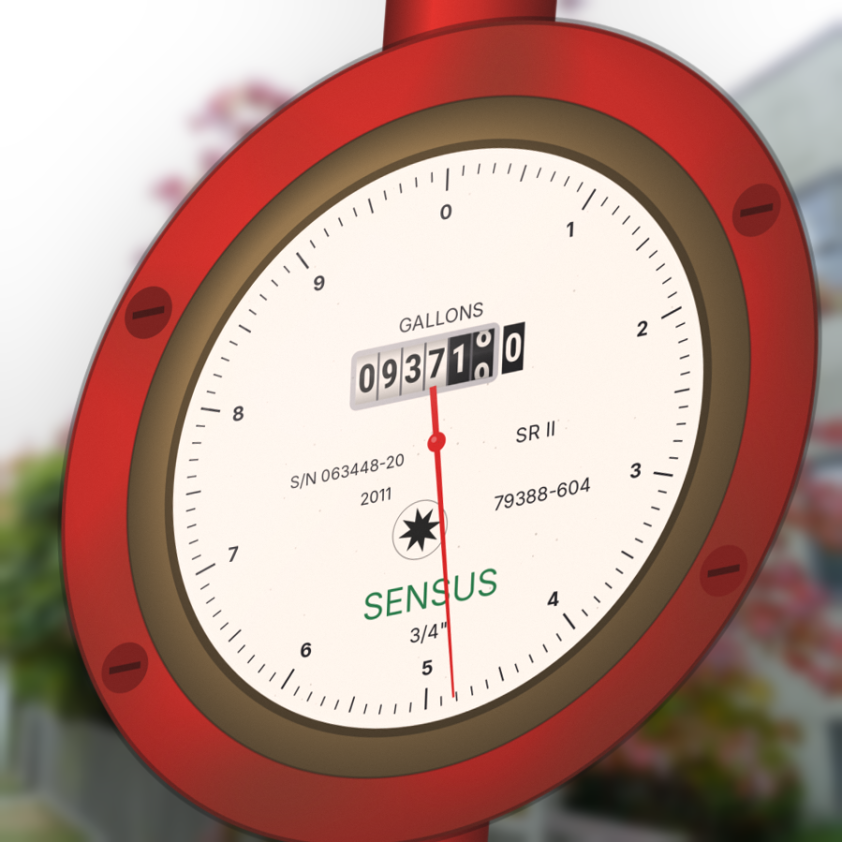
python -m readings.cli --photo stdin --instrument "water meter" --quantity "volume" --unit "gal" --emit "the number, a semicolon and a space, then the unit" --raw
937184.8; gal
